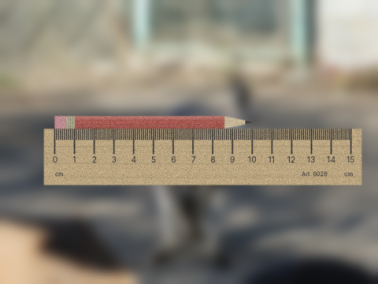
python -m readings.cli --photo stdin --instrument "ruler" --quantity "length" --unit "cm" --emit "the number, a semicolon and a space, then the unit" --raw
10; cm
